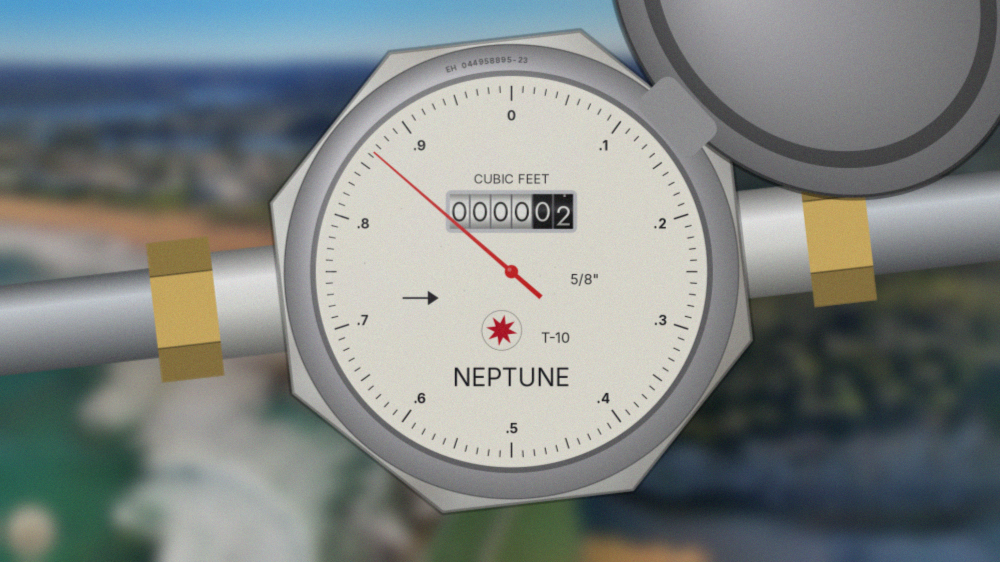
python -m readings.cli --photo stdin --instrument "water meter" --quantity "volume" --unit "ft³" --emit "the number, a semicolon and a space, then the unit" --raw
1.86; ft³
